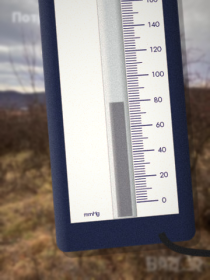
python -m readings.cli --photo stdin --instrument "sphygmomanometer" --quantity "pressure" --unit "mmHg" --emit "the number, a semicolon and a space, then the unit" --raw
80; mmHg
